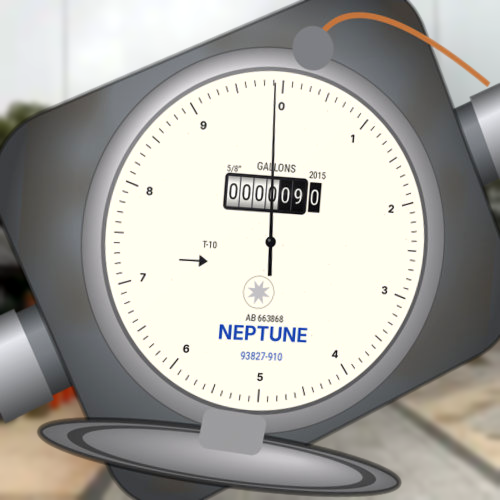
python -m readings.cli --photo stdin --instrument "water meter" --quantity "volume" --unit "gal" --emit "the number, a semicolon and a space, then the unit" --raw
89.9; gal
